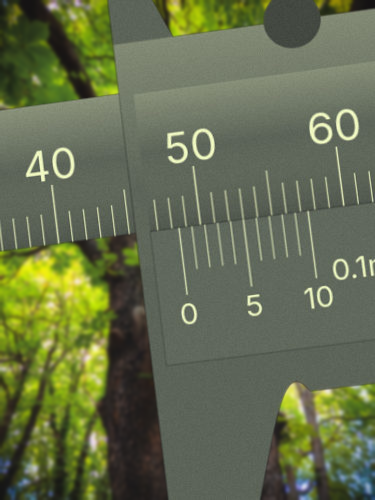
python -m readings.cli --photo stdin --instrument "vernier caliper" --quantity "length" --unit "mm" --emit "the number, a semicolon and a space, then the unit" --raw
48.5; mm
